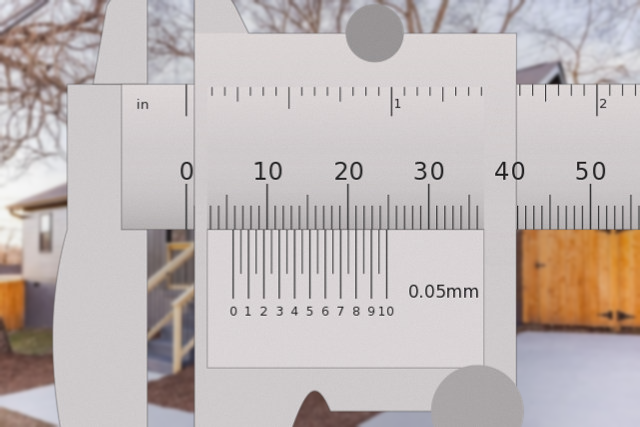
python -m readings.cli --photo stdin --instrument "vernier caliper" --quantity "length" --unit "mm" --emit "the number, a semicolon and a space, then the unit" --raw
5.8; mm
